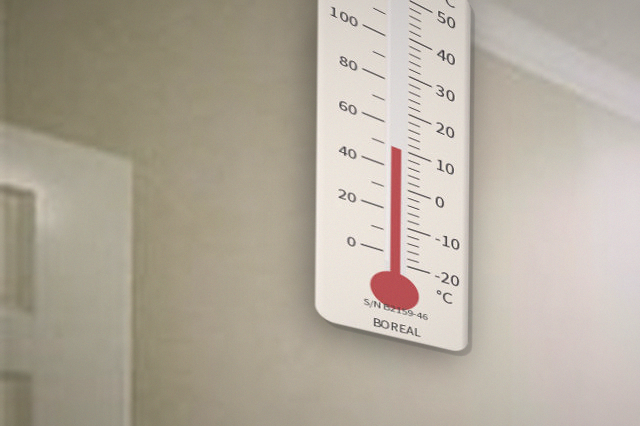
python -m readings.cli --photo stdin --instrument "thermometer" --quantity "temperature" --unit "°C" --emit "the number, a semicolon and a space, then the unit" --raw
10; °C
